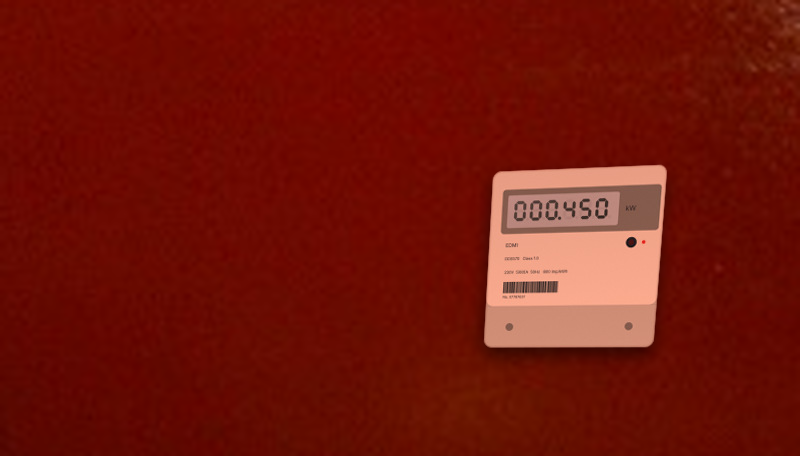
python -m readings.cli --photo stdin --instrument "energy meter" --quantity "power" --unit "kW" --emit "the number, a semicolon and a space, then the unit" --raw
0.450; kW
